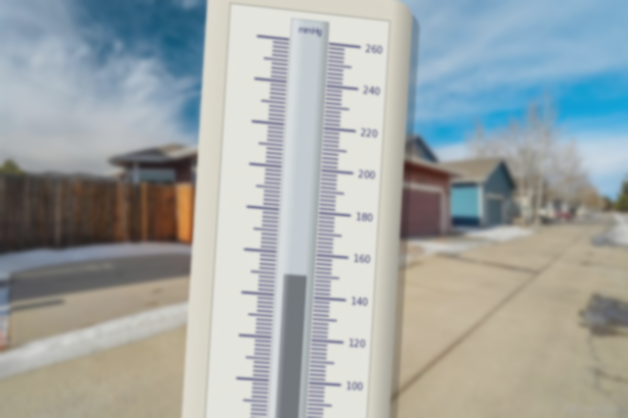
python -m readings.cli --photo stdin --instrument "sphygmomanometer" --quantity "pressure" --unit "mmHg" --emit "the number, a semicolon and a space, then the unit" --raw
150; mmHg
